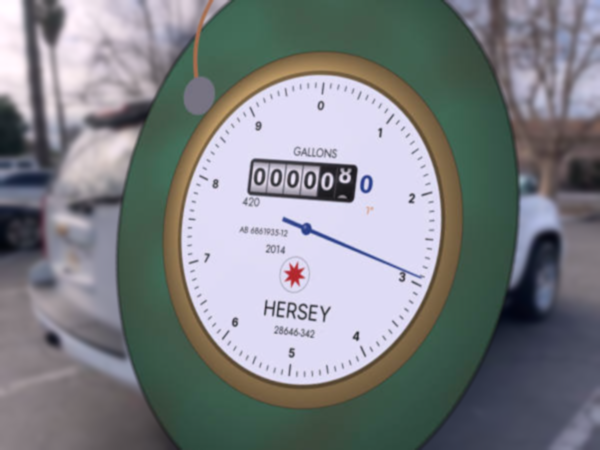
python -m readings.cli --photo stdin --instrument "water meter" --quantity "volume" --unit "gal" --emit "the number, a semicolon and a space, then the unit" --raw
82.9; gal
